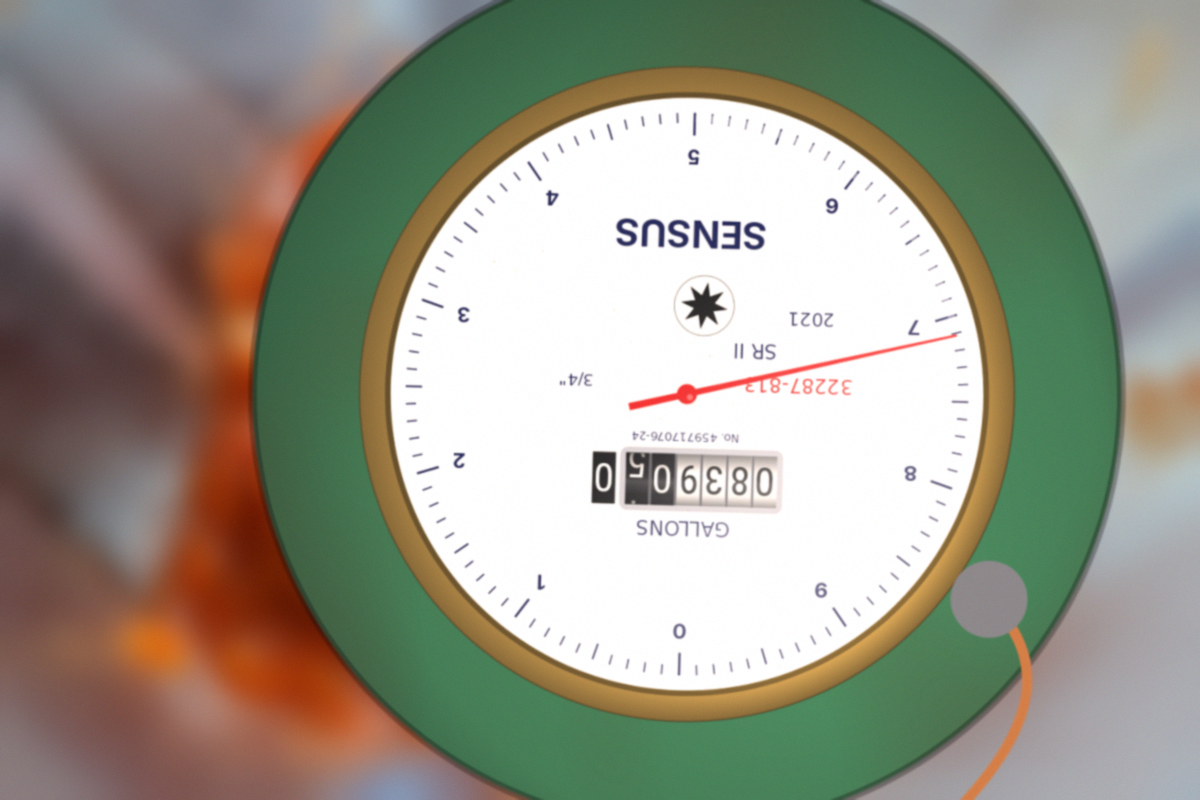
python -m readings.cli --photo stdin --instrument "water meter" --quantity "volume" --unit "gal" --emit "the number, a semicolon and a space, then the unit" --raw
839047.1; gal
